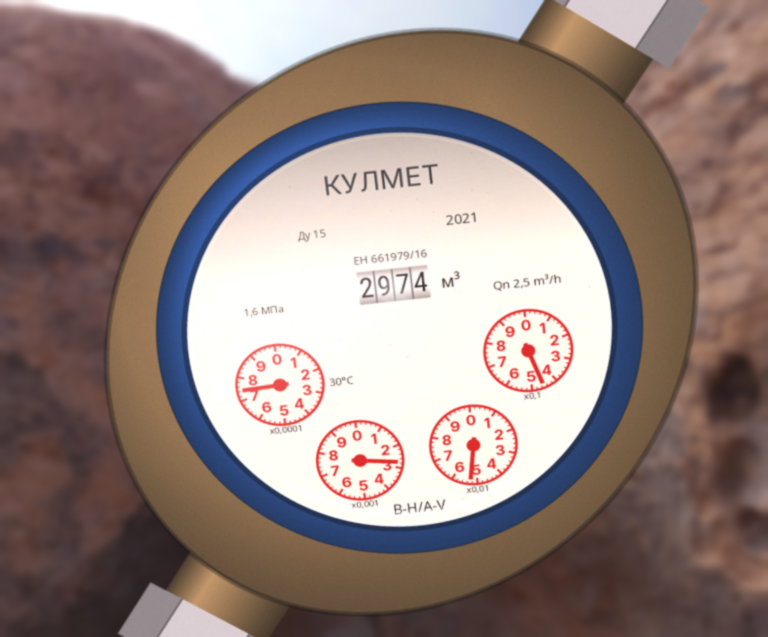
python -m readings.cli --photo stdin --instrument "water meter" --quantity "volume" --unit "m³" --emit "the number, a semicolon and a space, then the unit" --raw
2974.4527; m³
